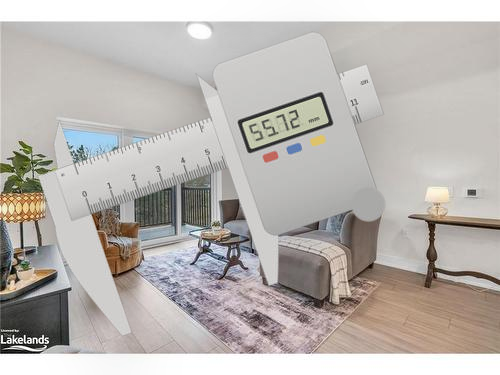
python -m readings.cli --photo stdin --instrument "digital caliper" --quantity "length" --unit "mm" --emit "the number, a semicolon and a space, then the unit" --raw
55.72; mm
